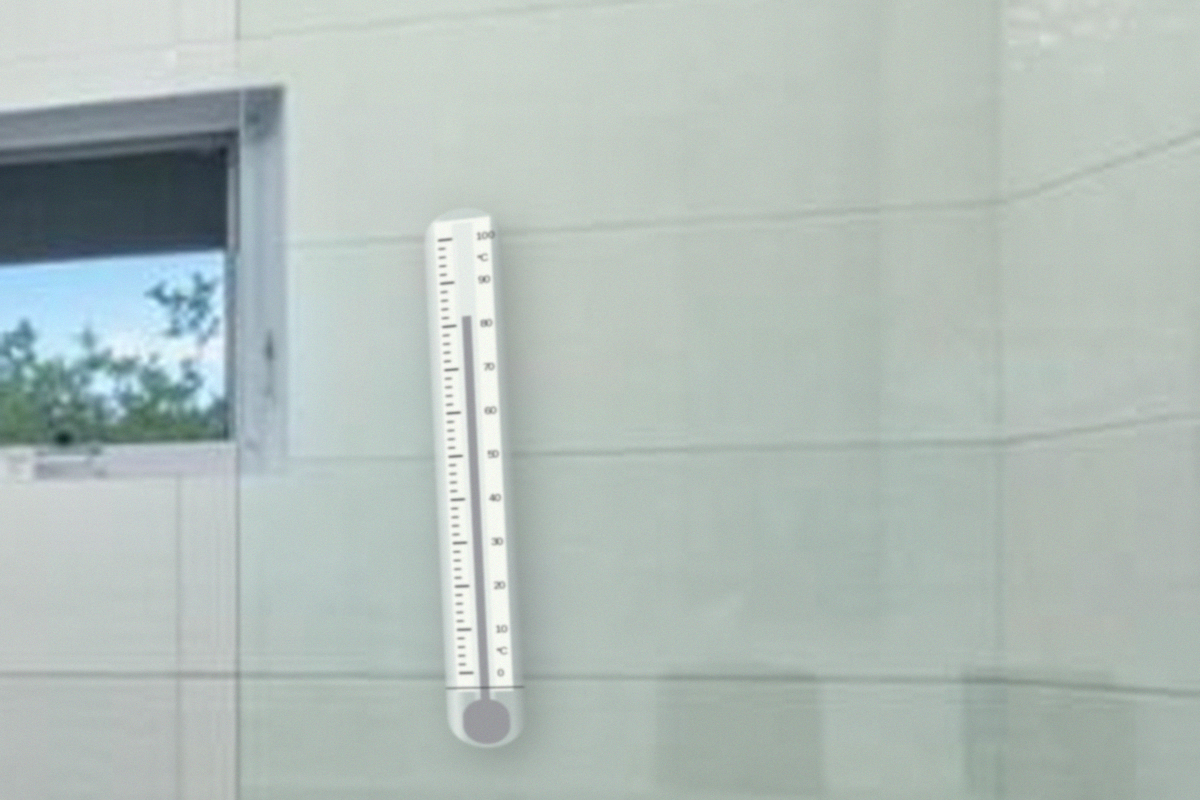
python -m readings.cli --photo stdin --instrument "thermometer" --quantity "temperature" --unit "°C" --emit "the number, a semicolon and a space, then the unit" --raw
82; °C
